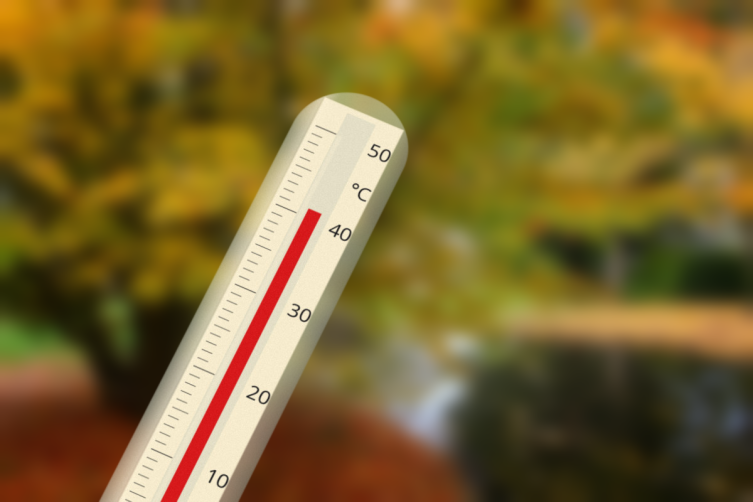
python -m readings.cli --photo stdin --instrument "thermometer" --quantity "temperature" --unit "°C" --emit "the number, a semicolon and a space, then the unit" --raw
41; °C
